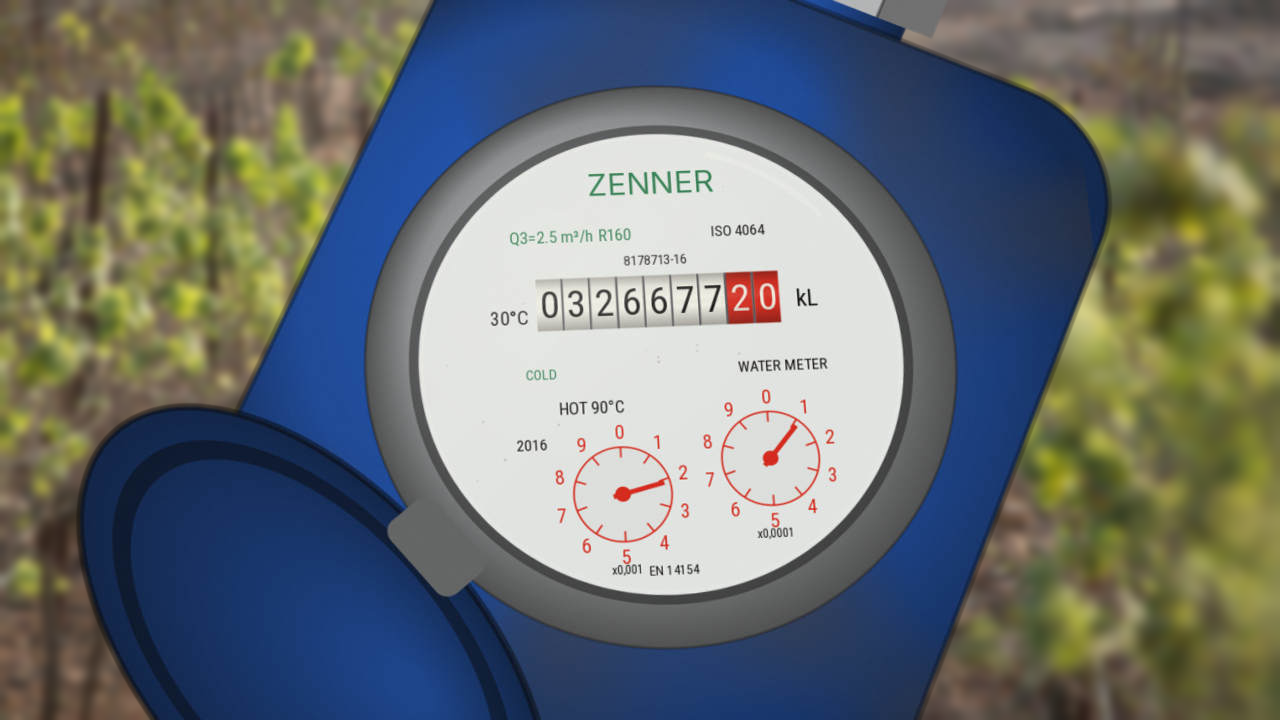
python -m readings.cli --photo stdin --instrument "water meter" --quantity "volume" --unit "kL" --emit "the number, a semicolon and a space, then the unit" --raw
326677.2021; kL
